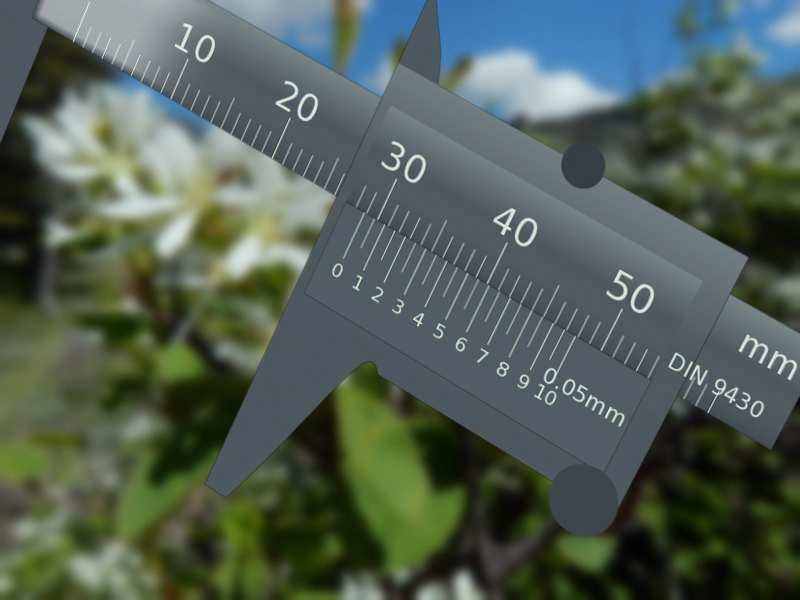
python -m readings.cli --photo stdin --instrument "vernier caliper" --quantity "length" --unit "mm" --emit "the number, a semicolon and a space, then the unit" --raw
28.8; mm
